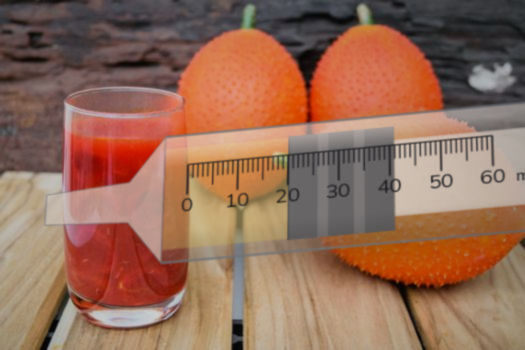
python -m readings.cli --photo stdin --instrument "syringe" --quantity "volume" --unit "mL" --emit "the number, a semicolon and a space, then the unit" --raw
20; mL
